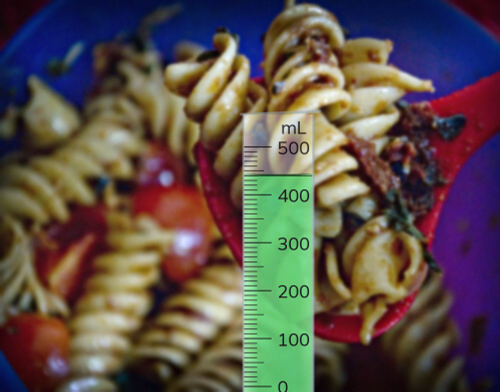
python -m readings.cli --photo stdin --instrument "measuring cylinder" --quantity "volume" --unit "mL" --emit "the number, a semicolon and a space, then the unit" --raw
440; mL
